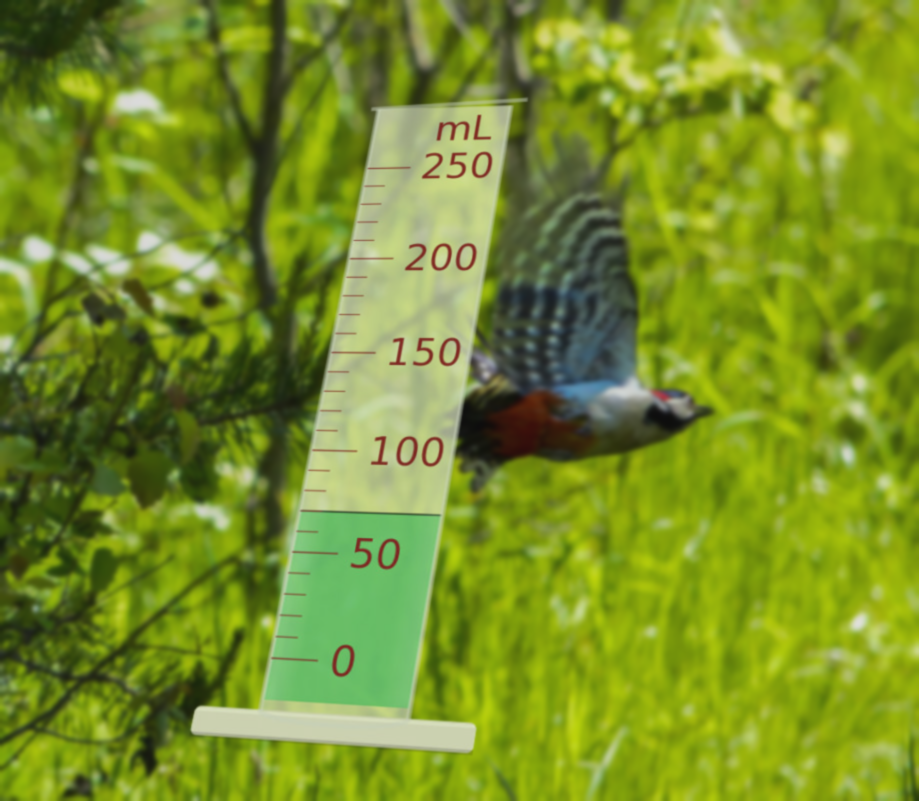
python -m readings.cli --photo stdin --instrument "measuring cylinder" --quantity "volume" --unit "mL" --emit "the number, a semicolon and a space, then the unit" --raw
70; mL
